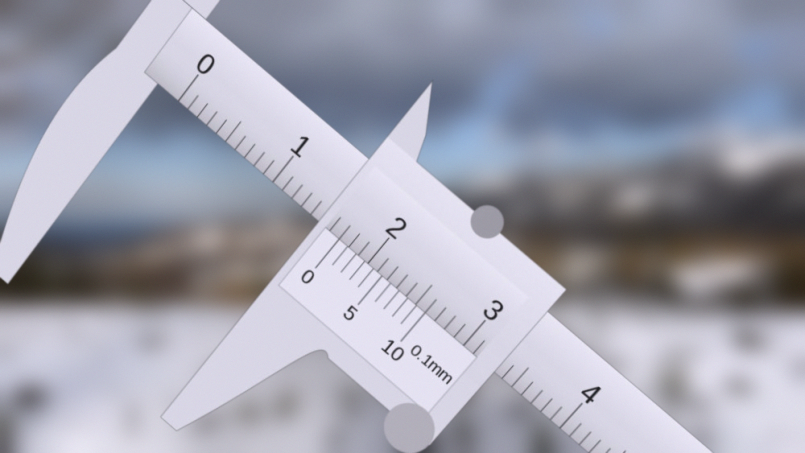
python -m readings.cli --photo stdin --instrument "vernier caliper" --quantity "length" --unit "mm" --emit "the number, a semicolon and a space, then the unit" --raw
17.0; mm
